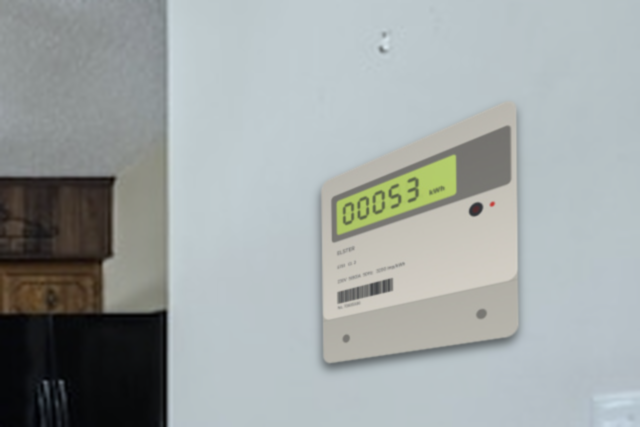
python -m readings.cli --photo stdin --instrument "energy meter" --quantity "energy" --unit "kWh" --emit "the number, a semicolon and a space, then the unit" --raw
53; kWh
